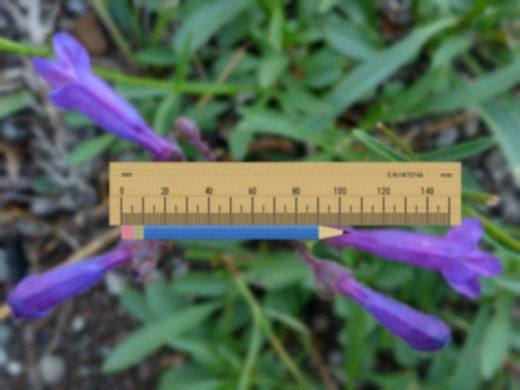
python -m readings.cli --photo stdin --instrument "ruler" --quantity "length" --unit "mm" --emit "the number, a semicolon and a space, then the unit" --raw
105; mm
